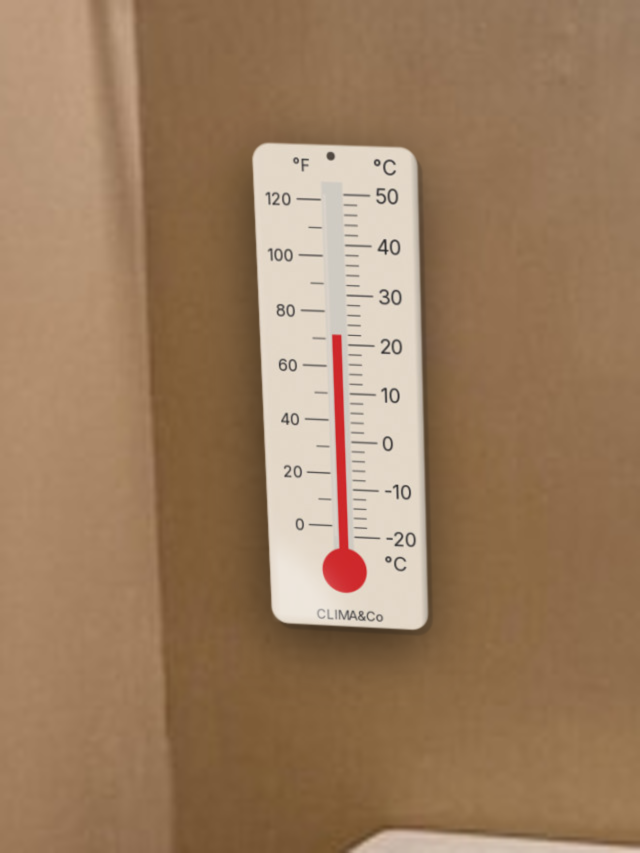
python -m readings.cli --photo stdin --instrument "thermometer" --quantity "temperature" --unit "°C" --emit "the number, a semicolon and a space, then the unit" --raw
22; °C
